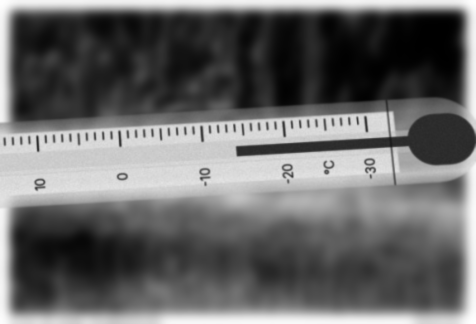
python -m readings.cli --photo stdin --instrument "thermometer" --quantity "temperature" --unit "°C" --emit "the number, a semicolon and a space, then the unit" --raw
-14; °C
